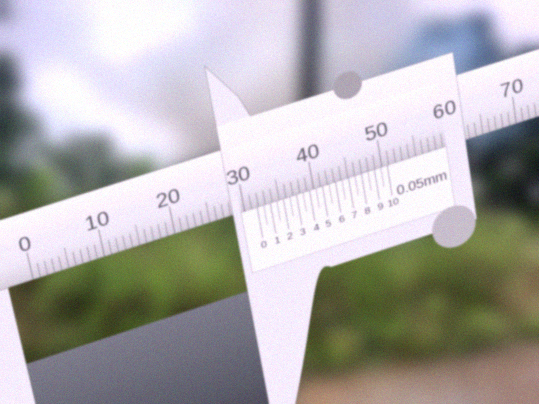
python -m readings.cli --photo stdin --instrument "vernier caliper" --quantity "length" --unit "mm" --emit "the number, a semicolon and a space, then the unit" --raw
31.8; mm
